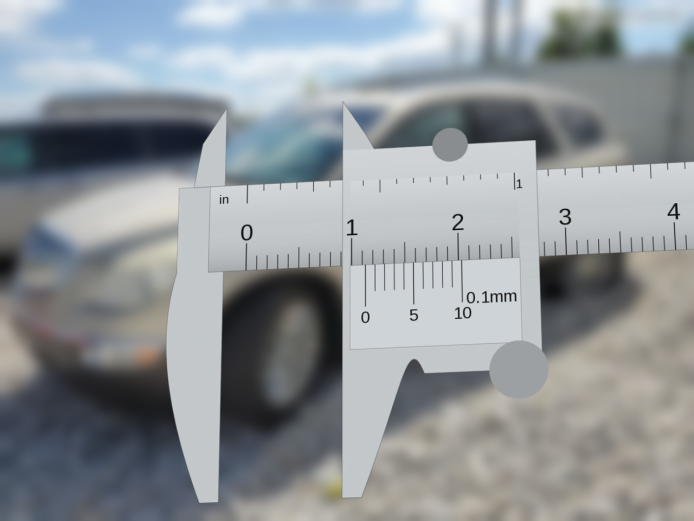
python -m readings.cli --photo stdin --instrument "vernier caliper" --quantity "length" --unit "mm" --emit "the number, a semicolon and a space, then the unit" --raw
11.3; mm
